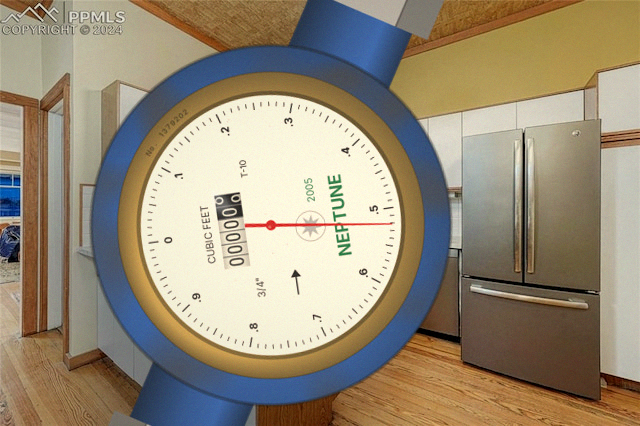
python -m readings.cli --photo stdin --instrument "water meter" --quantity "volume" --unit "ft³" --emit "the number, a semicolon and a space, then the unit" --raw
8.52; ft³
